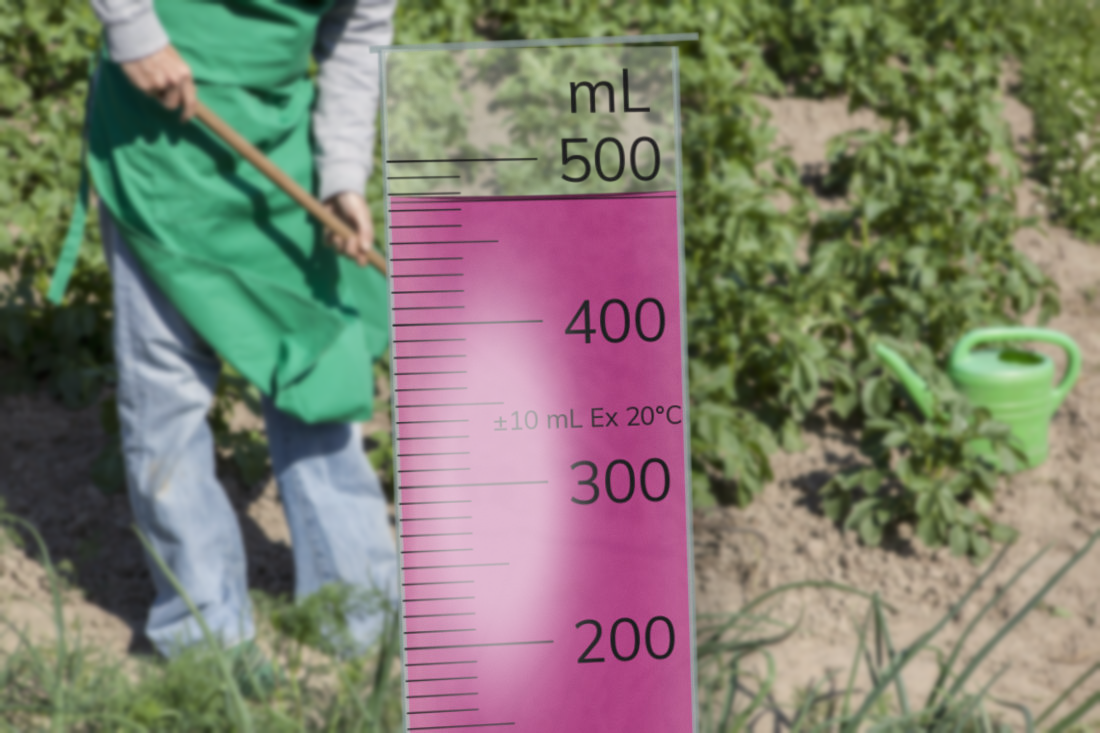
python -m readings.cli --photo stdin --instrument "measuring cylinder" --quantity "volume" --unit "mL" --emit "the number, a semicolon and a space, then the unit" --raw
475; mL
